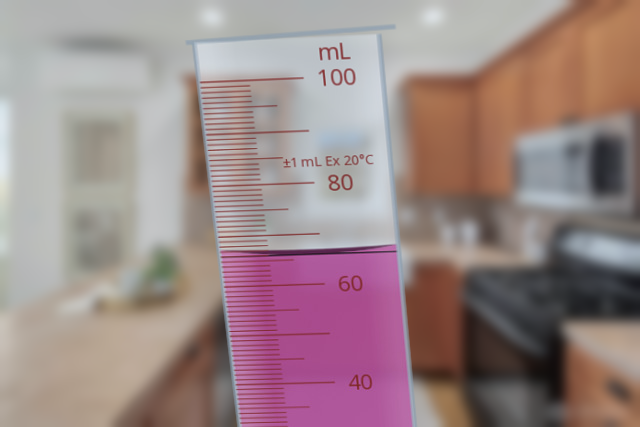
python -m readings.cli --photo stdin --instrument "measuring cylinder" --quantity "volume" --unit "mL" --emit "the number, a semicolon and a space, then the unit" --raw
66; mL
